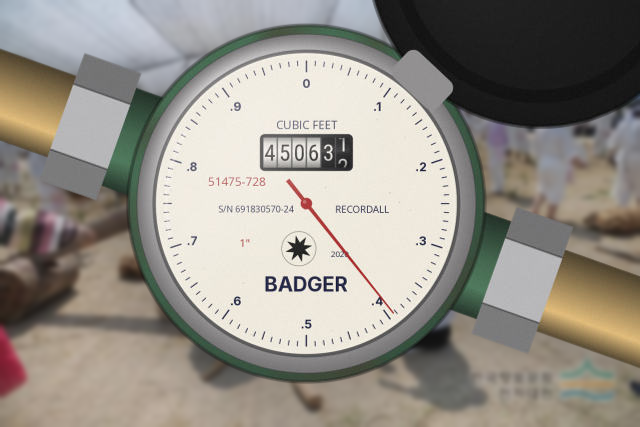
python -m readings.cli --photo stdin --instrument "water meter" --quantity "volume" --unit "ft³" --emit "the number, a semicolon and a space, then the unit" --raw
450631.39; ft³
